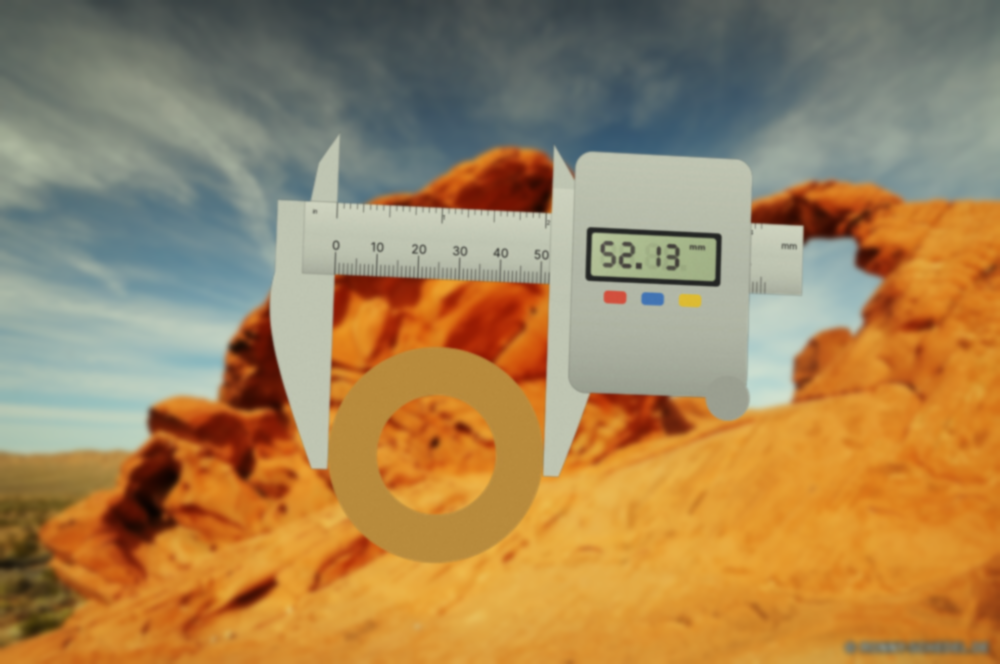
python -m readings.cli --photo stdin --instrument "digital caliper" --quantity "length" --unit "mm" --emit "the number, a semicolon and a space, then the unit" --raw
52.13; mm
